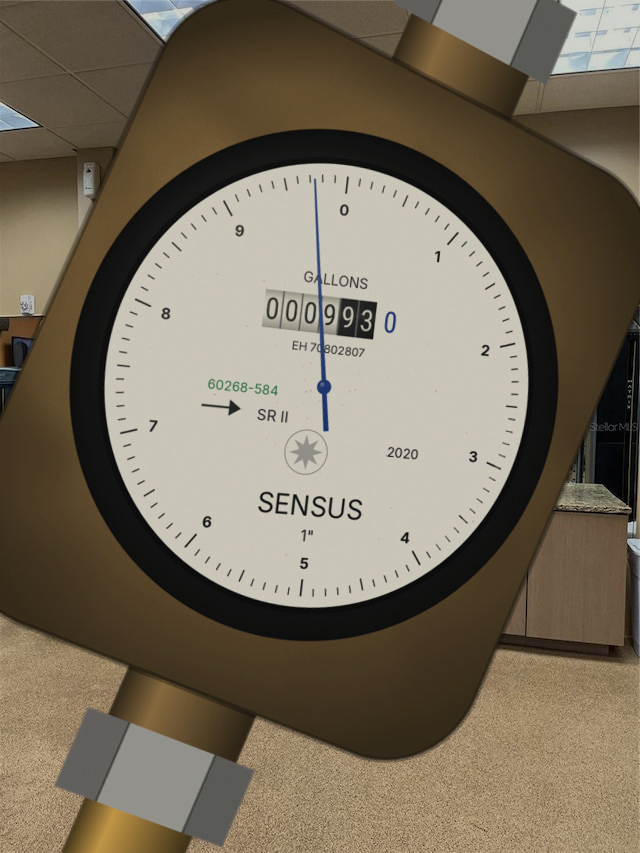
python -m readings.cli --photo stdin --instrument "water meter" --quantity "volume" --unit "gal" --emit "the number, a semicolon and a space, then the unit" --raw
9929.7; gal
